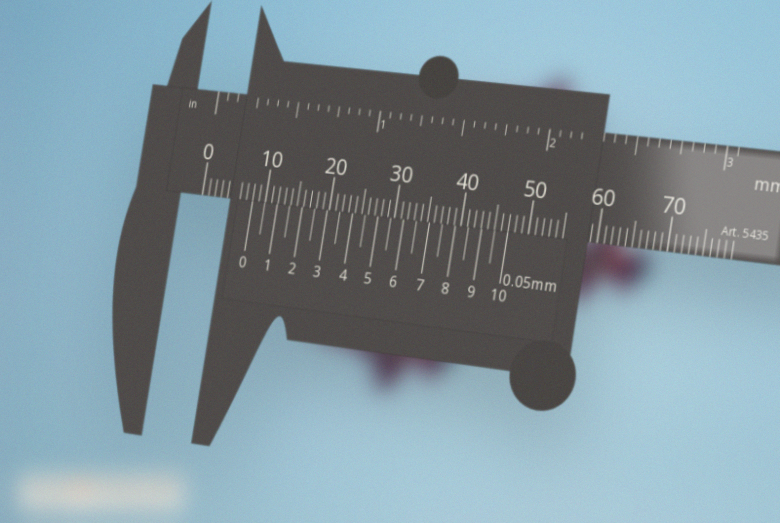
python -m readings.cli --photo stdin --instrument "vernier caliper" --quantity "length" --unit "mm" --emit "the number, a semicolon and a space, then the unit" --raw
8.0; mm
